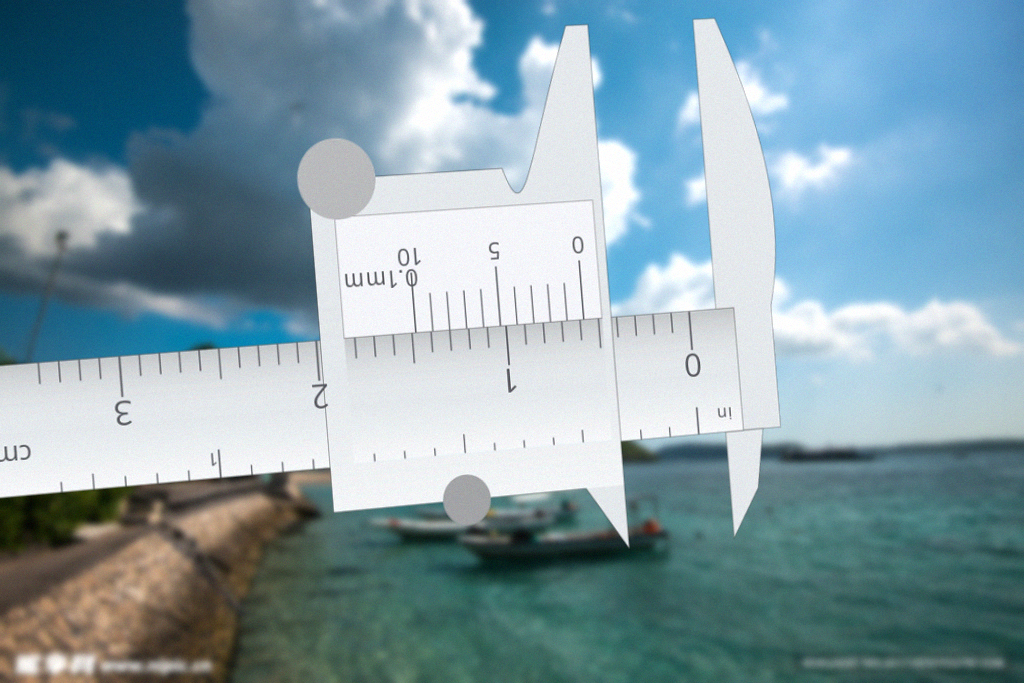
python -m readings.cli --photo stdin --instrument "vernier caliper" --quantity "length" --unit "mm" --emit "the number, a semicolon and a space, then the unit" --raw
5.8; mm
